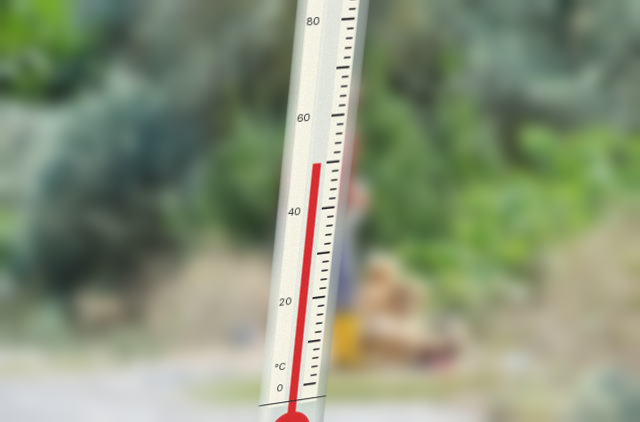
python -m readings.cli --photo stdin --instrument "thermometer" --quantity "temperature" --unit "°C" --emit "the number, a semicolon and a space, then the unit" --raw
50; °C
